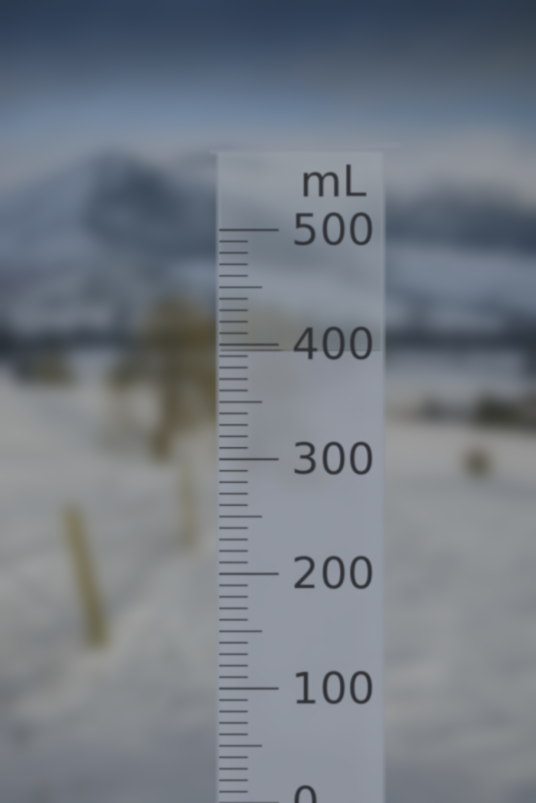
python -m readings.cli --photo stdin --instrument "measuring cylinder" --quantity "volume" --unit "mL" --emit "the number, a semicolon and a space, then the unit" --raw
395; mL
